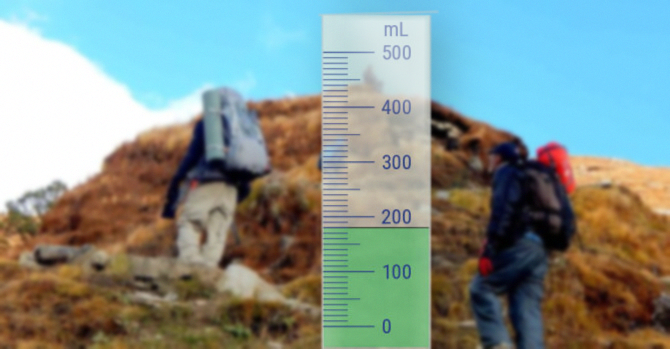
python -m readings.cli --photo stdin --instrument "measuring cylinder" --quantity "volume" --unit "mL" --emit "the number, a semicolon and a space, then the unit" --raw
180; mL
